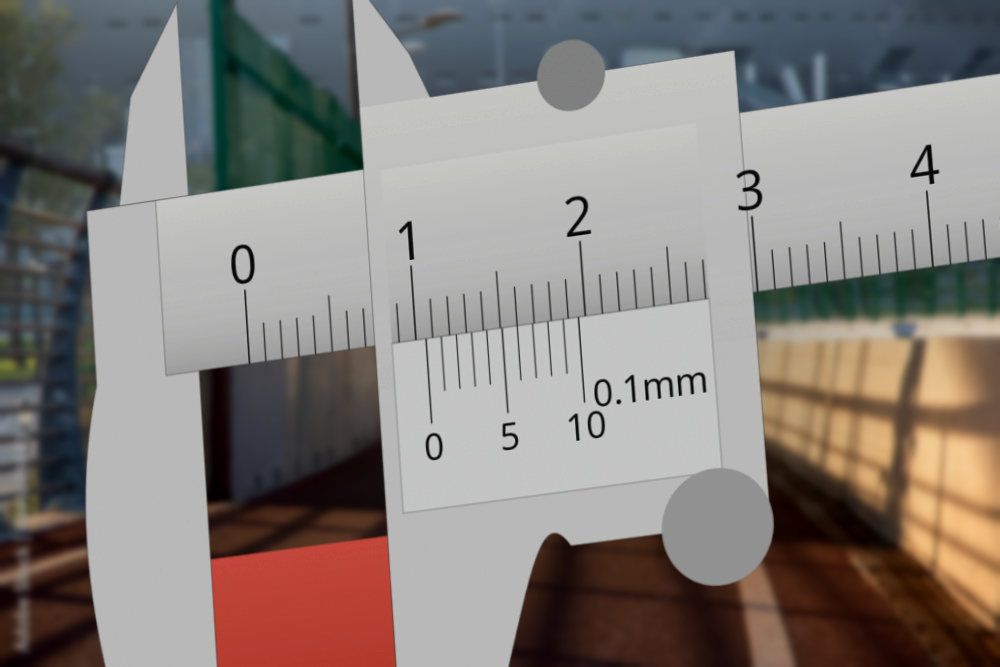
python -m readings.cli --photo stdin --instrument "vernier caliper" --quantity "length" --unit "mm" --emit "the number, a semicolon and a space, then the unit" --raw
10.6; mm
